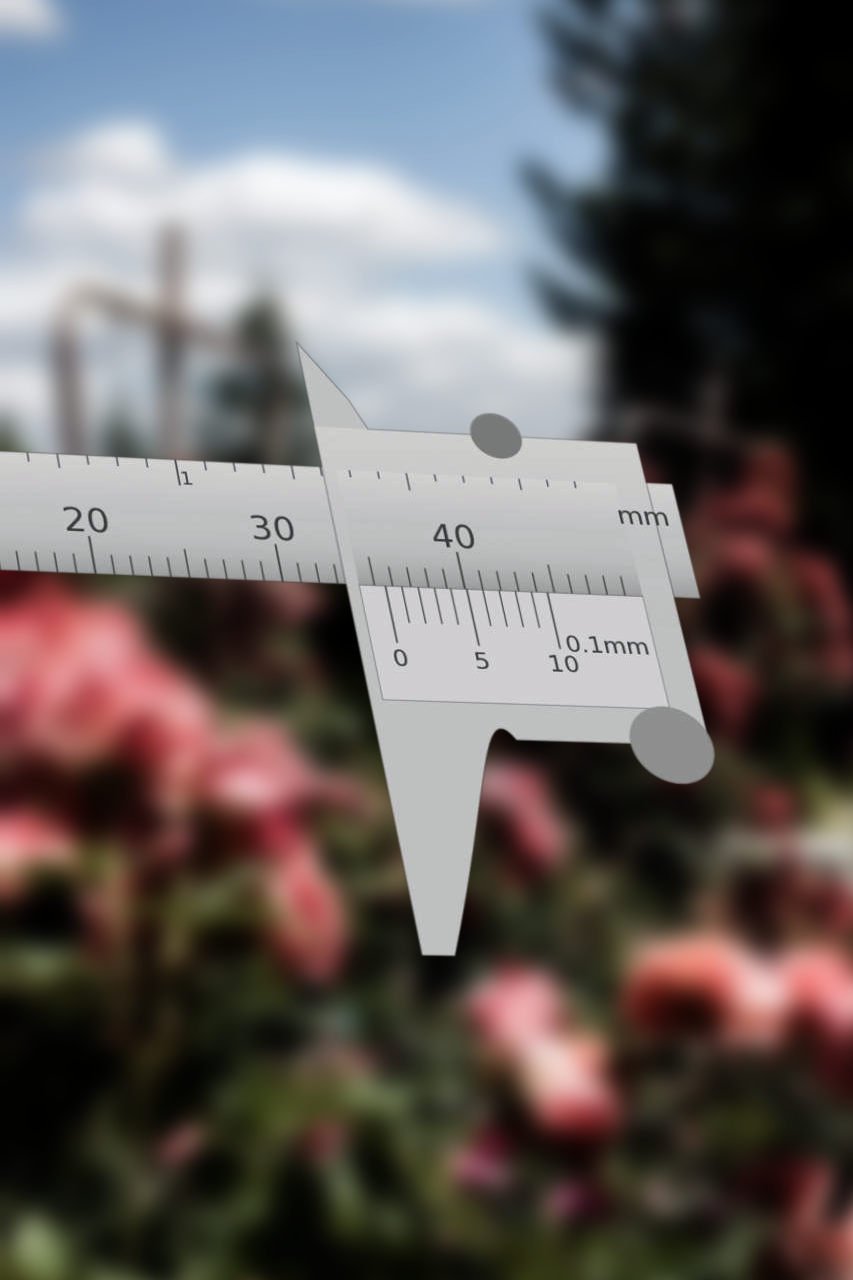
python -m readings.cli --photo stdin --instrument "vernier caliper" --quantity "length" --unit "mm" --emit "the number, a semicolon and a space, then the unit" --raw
35.6; mm
